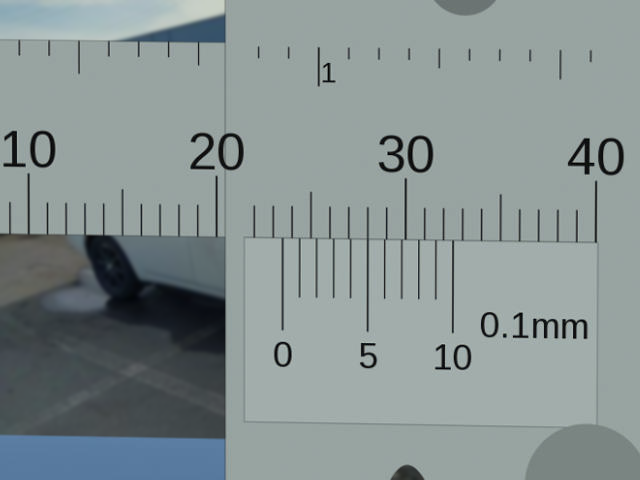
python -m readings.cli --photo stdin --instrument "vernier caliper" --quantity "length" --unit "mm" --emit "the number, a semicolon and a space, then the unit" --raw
23.5; mm
